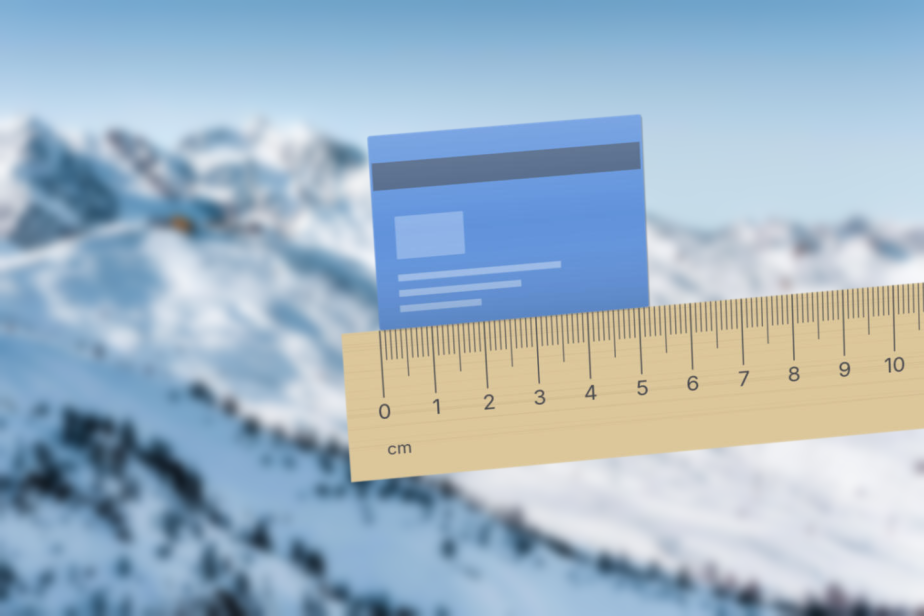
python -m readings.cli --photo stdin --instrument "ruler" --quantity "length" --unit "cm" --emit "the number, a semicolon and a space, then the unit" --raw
5.2; cm
